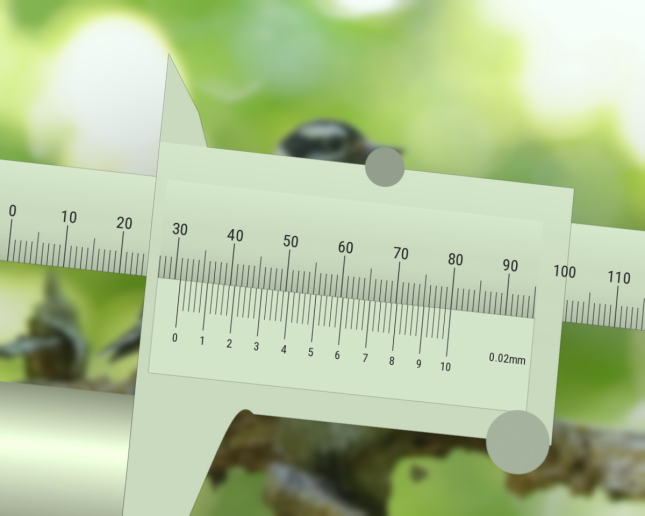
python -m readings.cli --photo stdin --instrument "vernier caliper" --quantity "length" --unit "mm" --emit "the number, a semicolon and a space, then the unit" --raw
31.0; mm
